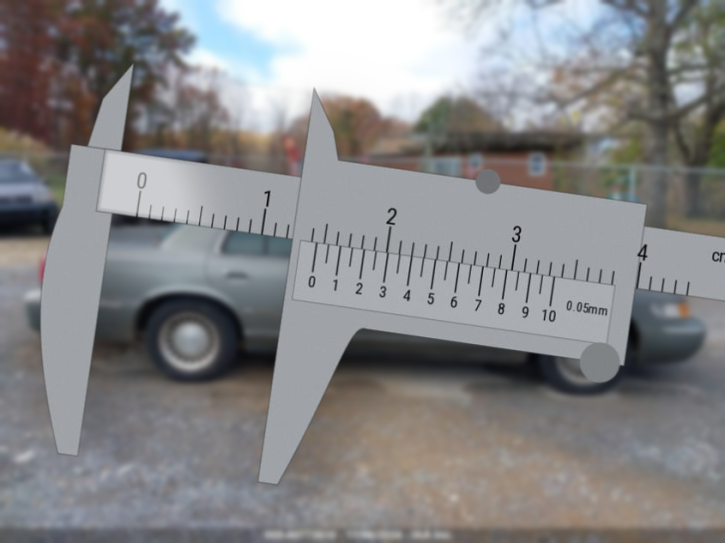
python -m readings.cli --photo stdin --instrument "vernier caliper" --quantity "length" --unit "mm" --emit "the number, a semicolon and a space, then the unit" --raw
14.4; mm
